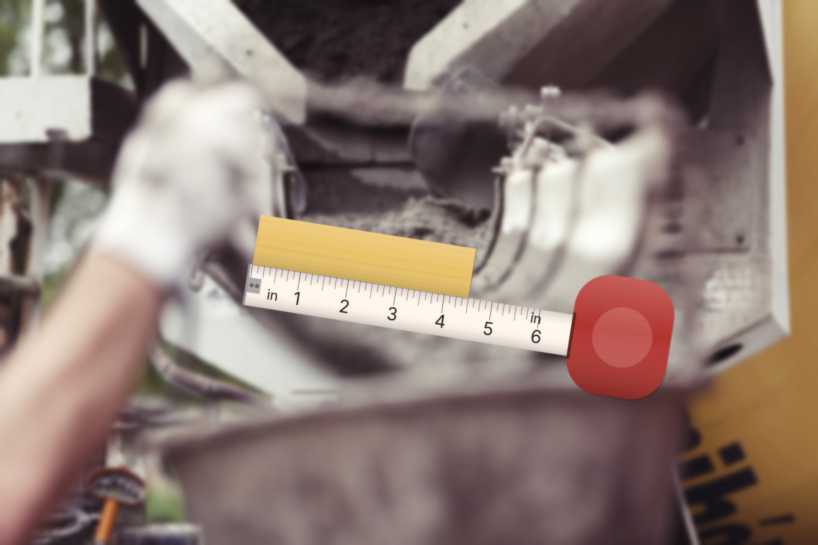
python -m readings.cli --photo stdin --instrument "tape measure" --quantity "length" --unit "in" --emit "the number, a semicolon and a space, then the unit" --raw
4.5; in
